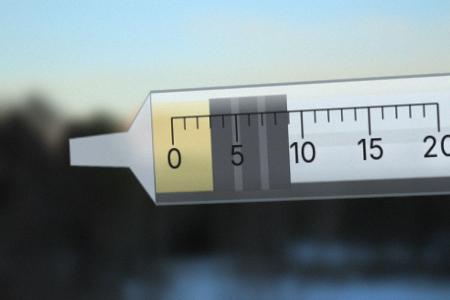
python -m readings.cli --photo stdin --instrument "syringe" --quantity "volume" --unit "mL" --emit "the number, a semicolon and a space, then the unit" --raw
3; mL
